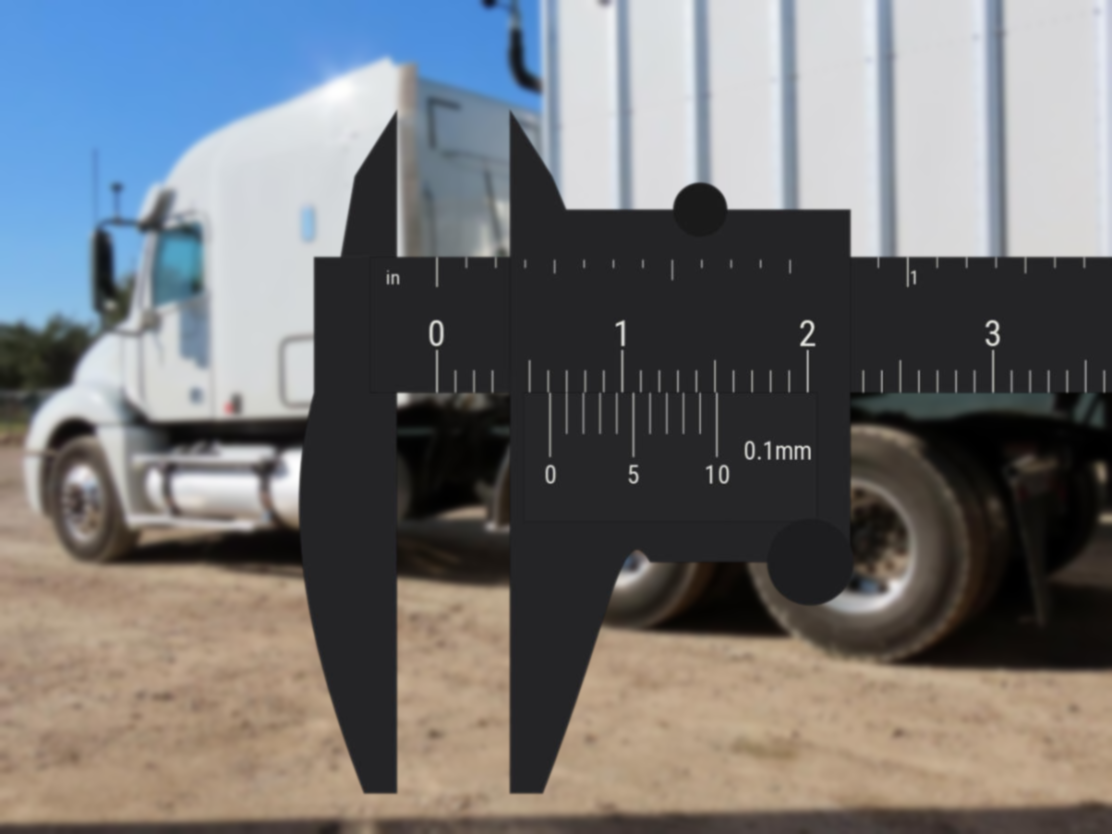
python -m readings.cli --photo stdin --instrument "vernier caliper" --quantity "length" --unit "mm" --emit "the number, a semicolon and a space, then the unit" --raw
6.1; mm
